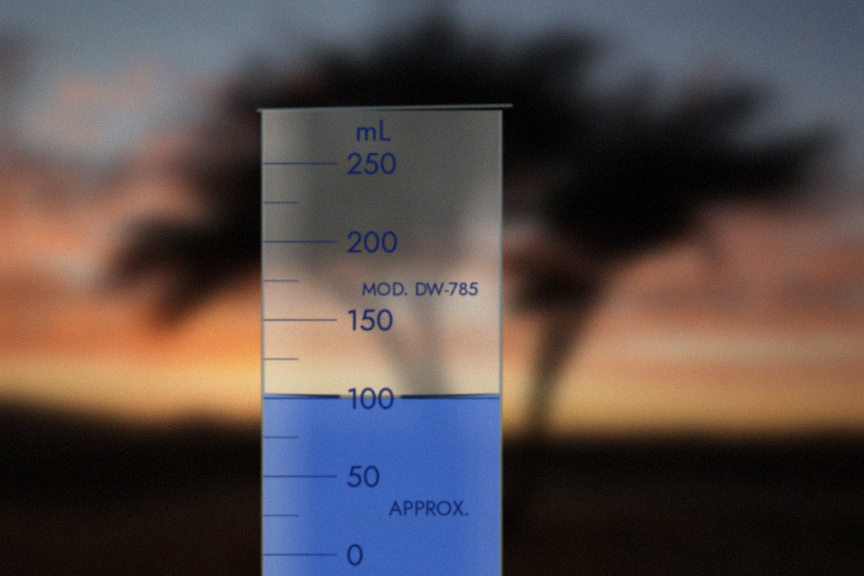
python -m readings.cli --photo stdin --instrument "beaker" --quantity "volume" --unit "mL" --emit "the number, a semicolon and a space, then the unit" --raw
100; mL
